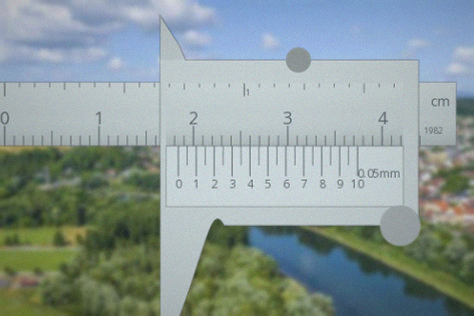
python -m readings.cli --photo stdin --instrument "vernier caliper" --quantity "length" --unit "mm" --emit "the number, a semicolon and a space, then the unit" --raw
18.4; mm
